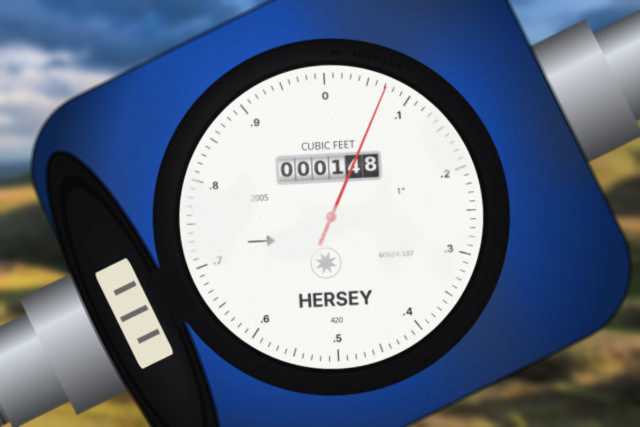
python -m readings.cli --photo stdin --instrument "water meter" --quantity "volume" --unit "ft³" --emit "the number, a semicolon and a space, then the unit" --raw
148.07; ft³
